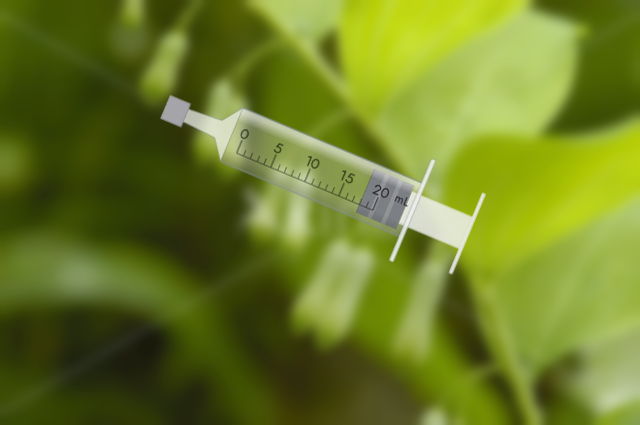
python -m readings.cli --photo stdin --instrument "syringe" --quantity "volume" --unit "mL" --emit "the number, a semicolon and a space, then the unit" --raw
18; mL
